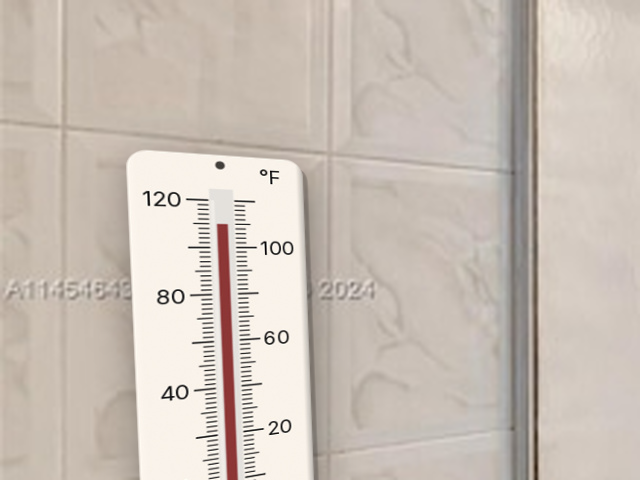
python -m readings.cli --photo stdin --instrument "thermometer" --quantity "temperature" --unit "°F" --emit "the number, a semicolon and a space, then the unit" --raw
110; °F
